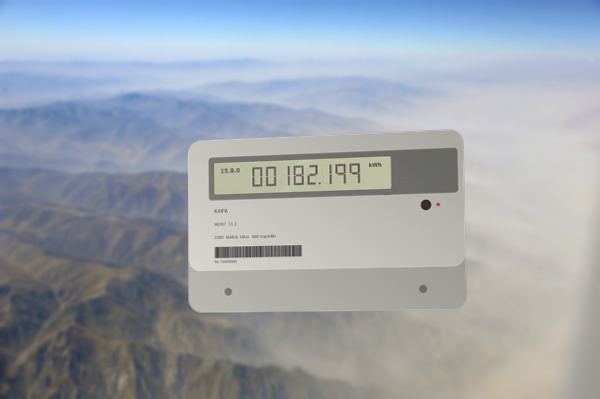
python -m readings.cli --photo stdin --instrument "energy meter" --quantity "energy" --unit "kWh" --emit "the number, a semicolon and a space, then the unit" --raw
182.199; kWh
